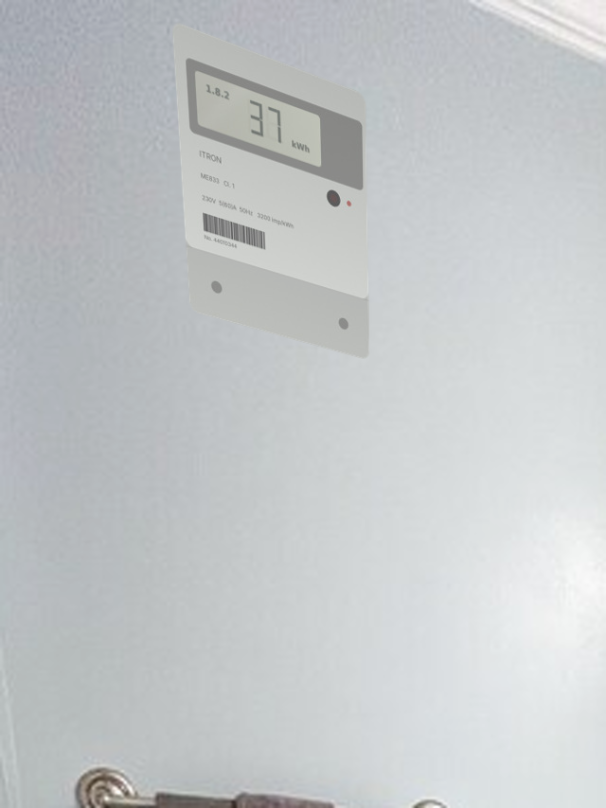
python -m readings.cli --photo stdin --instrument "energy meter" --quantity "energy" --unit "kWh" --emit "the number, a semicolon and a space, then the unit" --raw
37; kWh
